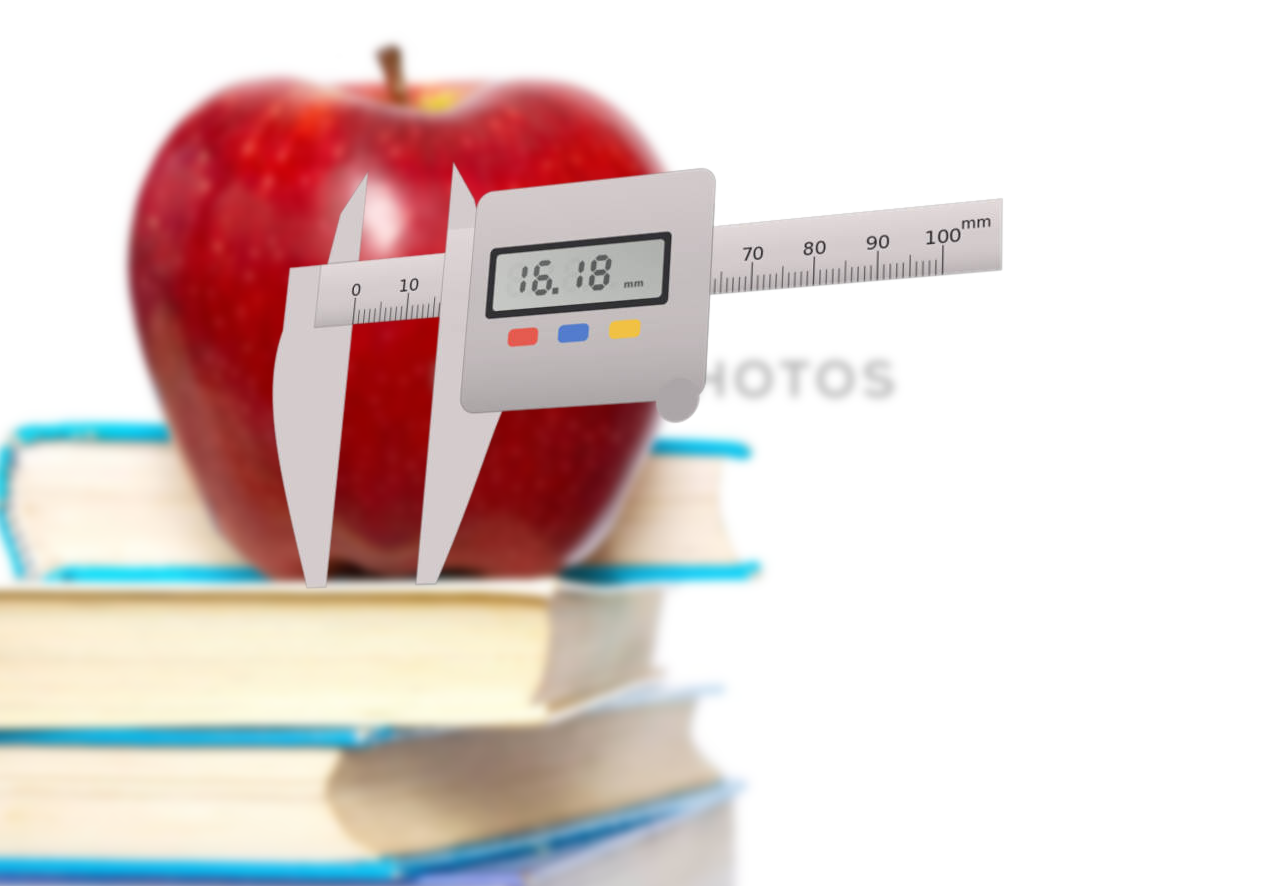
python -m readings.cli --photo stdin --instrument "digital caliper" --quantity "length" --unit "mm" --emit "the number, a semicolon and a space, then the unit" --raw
16.18; mm
